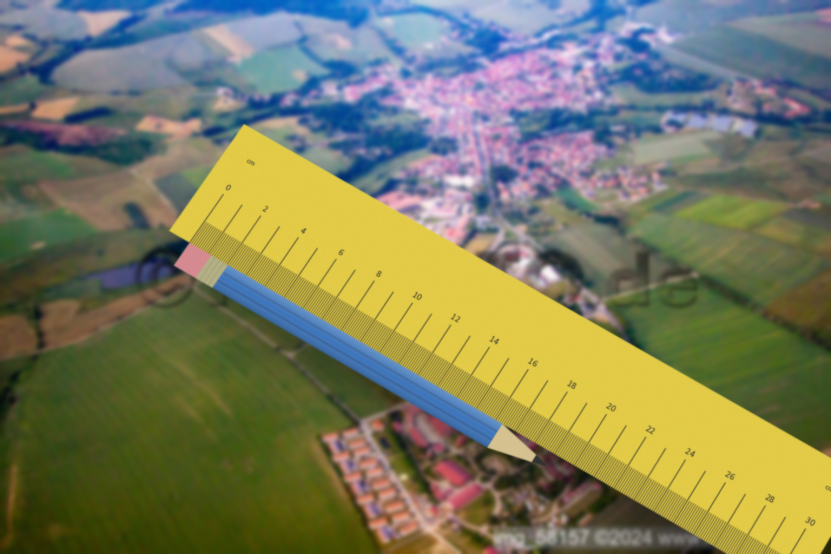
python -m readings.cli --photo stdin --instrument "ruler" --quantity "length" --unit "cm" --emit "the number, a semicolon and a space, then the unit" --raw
19; cm
